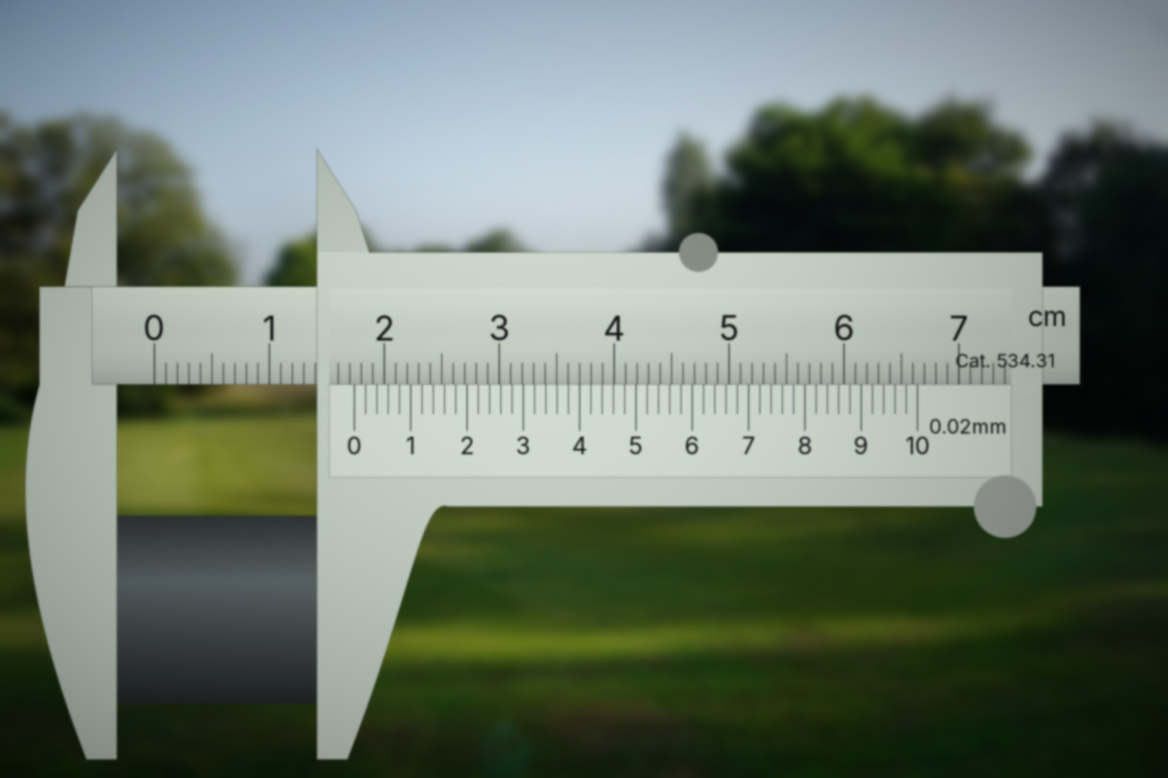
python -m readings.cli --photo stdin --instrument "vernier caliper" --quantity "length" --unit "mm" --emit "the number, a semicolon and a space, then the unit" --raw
17.4; mm
